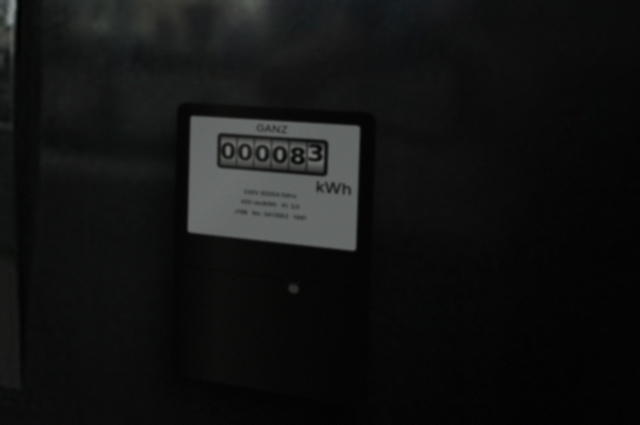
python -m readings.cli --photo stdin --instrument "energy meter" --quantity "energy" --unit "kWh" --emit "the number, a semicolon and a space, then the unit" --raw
83; kWh
